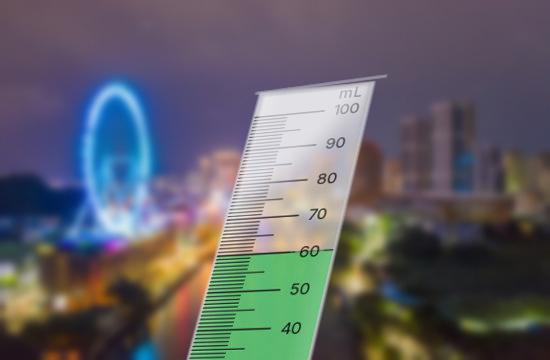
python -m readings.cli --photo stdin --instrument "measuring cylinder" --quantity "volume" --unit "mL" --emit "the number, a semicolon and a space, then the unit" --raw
60; mL
